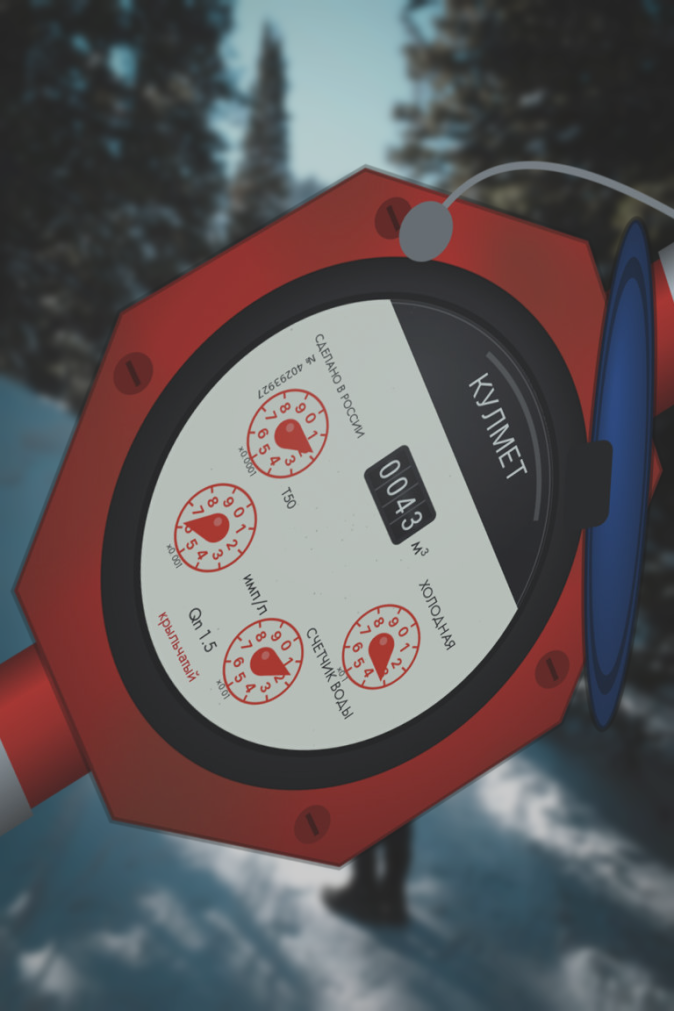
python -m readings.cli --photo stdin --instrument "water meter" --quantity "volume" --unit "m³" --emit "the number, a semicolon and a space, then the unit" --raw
43.3161; m³
